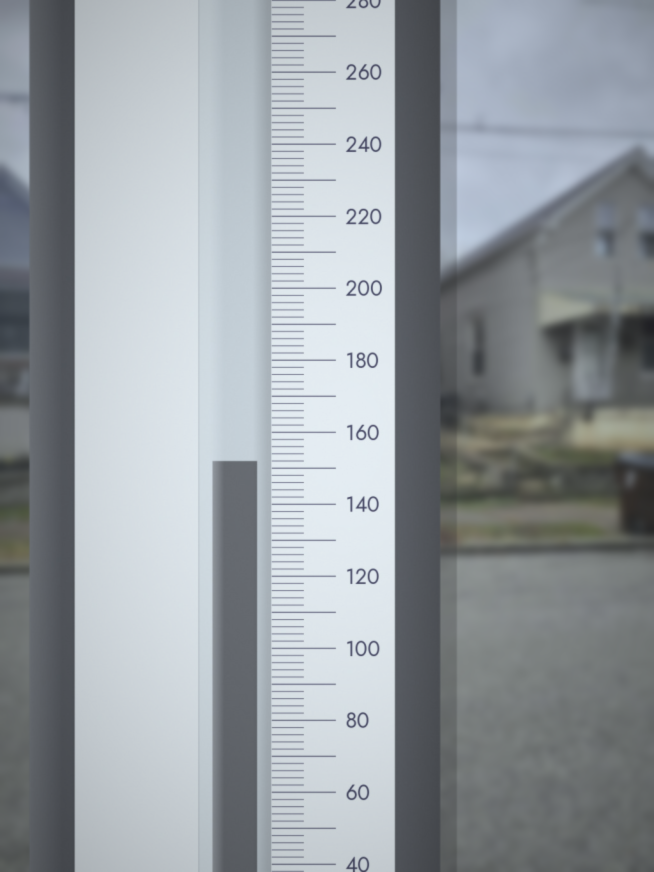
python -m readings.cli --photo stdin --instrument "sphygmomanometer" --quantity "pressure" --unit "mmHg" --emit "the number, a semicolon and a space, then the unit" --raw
152; mmHg
